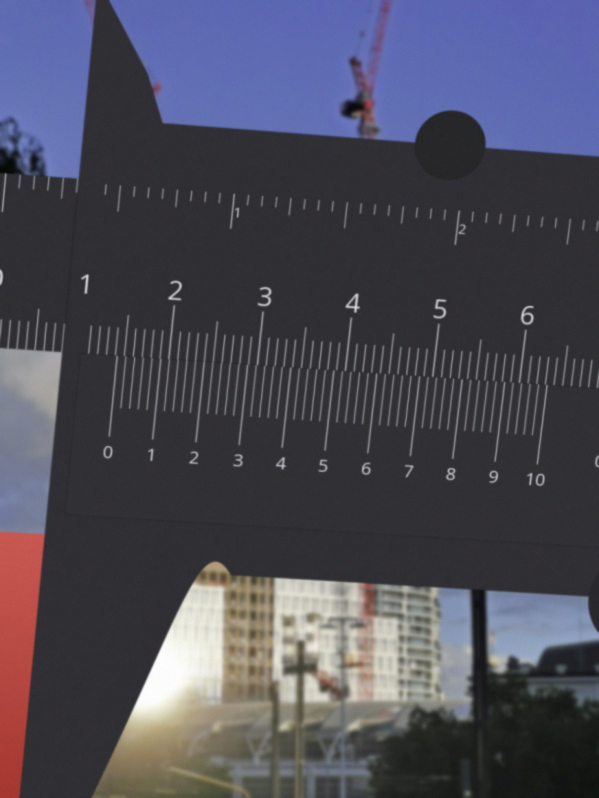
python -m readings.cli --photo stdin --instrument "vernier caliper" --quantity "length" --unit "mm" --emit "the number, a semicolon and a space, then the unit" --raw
14.2; mm
